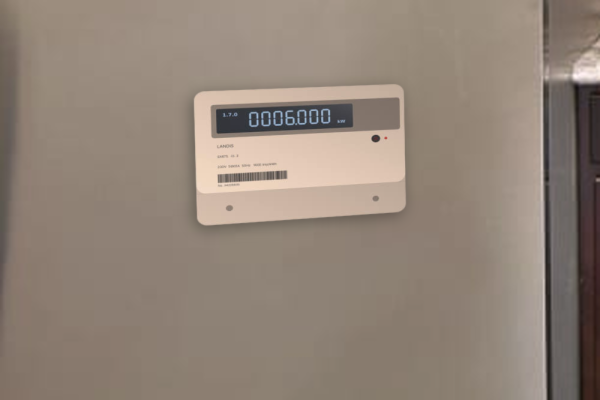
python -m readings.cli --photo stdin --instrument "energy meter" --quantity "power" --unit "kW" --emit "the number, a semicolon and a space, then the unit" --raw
6.000; kW
